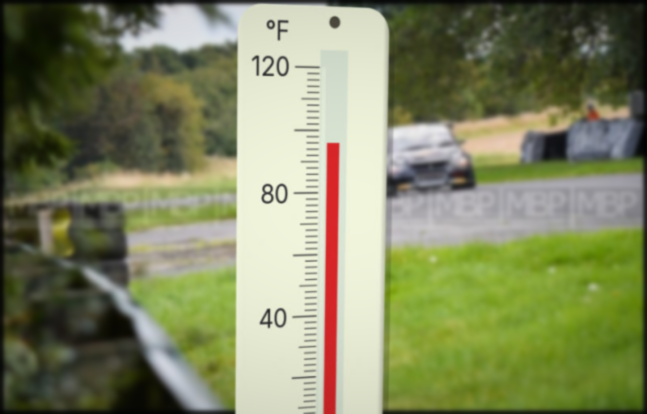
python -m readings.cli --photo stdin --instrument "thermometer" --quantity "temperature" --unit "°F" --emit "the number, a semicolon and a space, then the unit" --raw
96; °F
